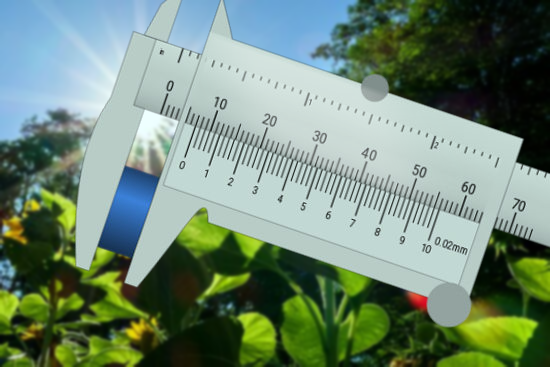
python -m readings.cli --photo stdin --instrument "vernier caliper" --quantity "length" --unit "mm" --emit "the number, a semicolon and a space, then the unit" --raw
7.0; mm
